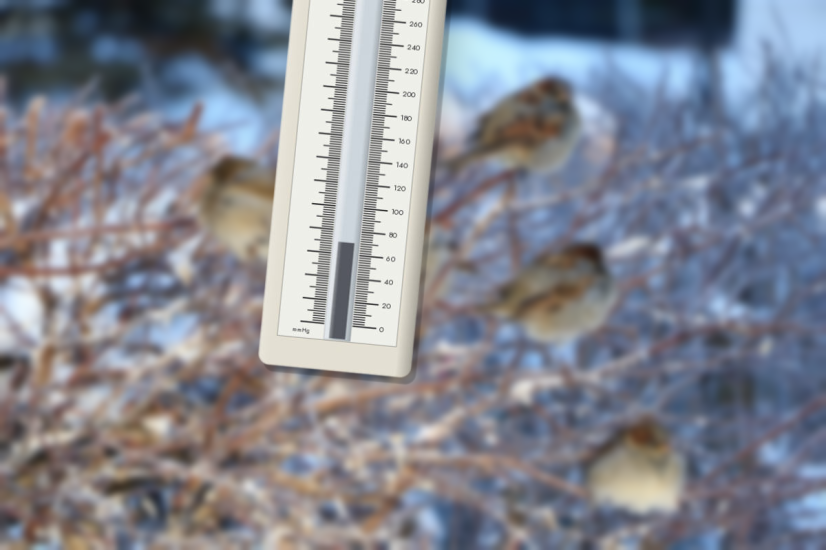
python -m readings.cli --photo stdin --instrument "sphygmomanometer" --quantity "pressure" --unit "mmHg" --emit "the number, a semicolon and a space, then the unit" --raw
70; mmHg
